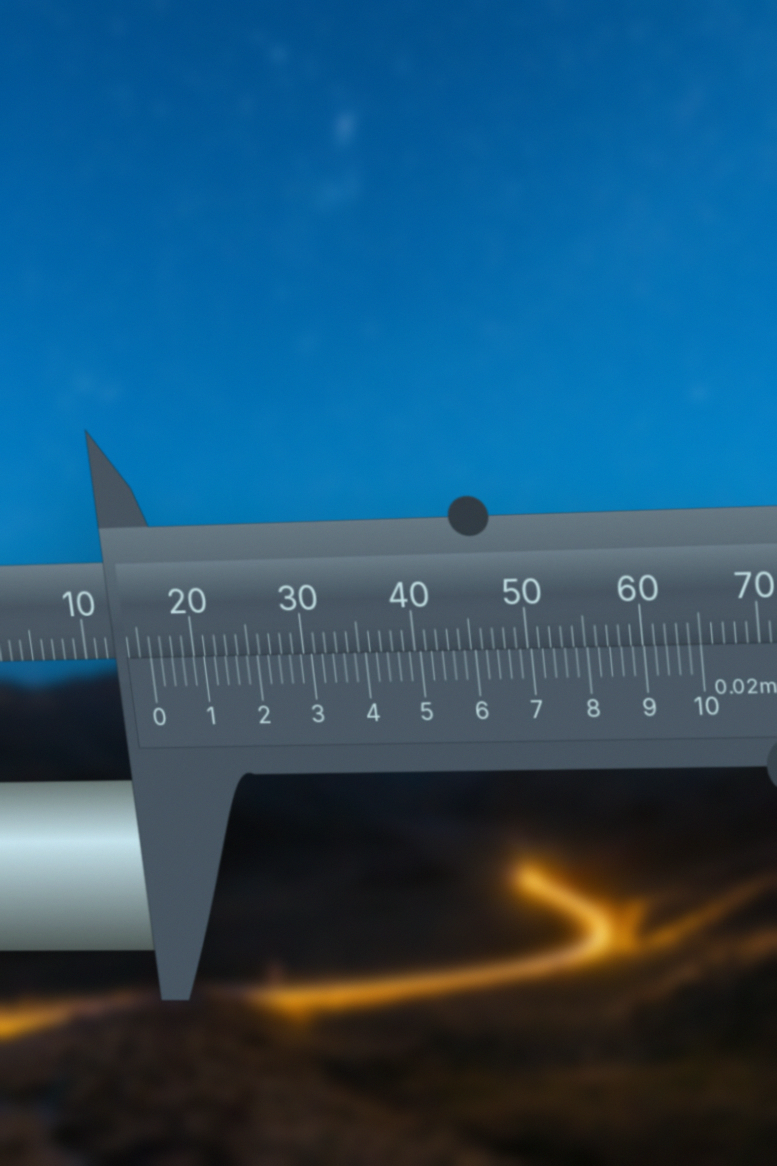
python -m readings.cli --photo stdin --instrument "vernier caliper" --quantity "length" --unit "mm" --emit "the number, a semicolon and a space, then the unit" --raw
16.0; mm
